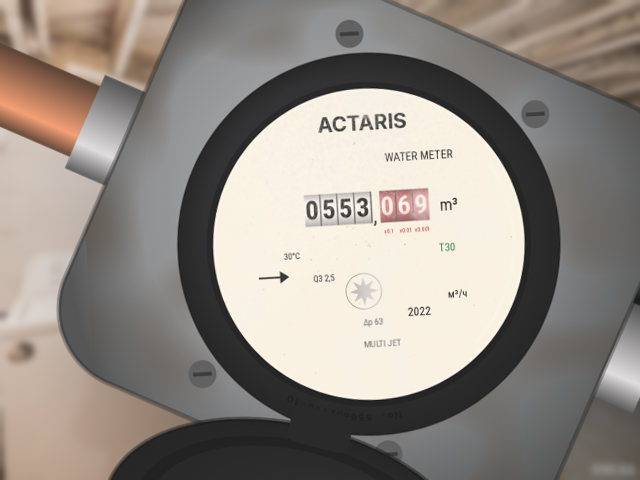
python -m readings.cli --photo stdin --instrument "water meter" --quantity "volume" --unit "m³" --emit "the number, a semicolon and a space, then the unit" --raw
553.069; m³
